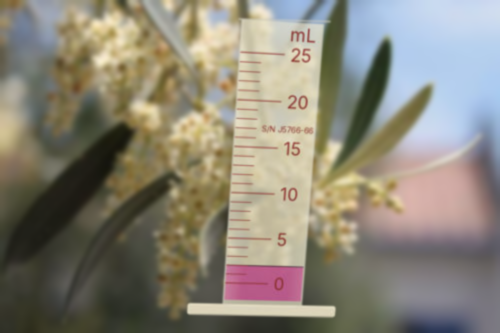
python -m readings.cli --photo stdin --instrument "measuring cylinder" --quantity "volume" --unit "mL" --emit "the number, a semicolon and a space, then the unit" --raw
2; mL
